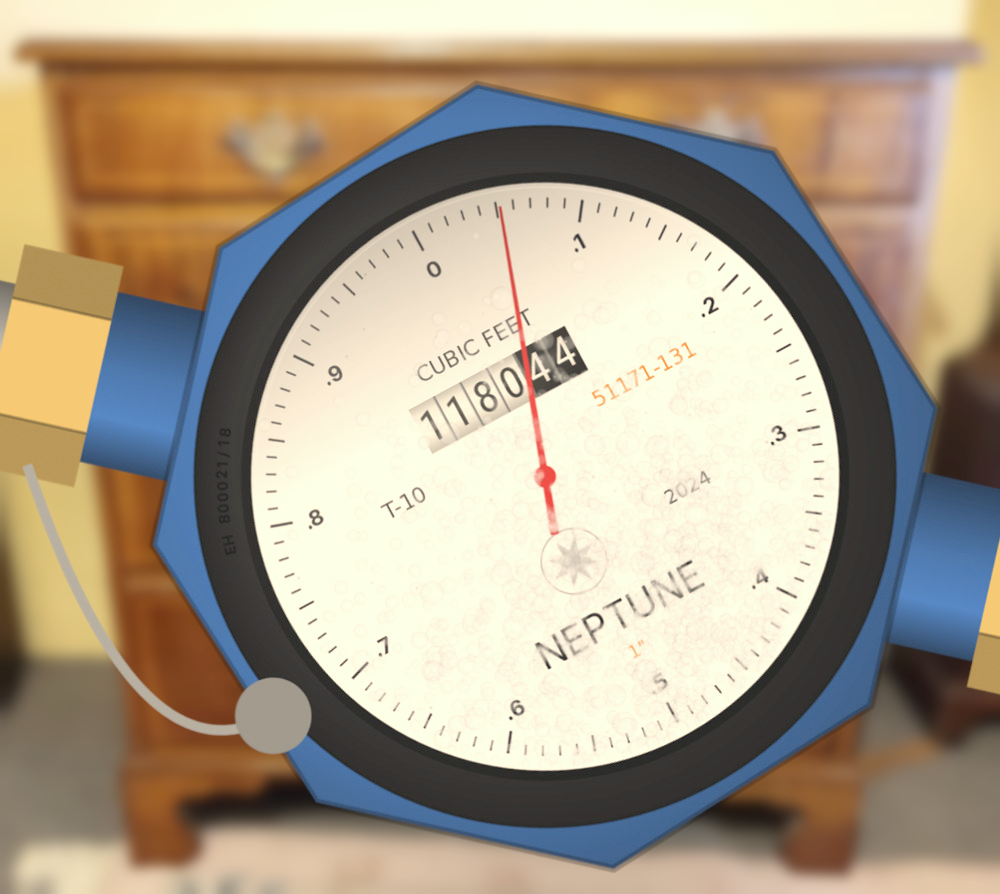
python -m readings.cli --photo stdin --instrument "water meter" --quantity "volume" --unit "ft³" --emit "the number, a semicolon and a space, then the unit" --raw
118044.05; ft³
